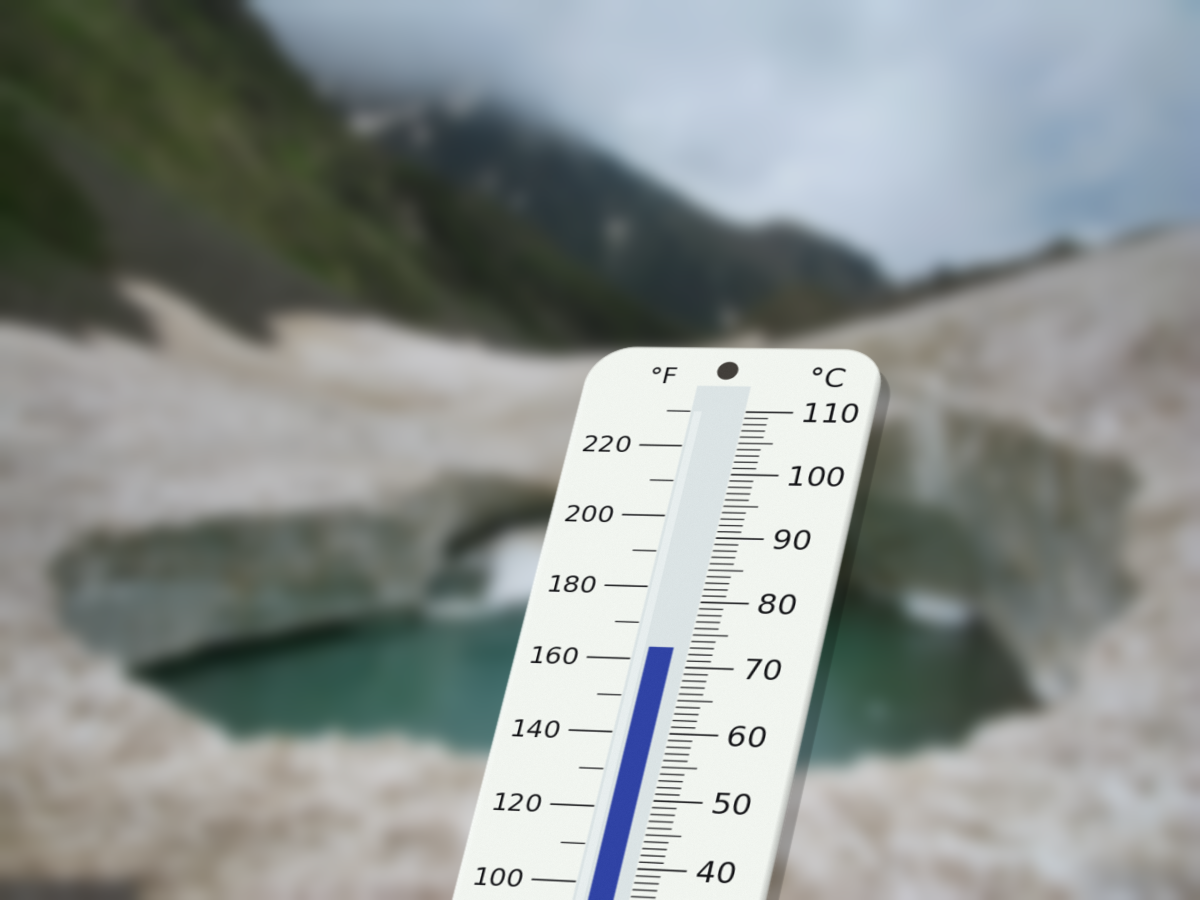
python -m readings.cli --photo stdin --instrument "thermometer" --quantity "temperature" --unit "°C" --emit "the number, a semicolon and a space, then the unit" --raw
73; °C
